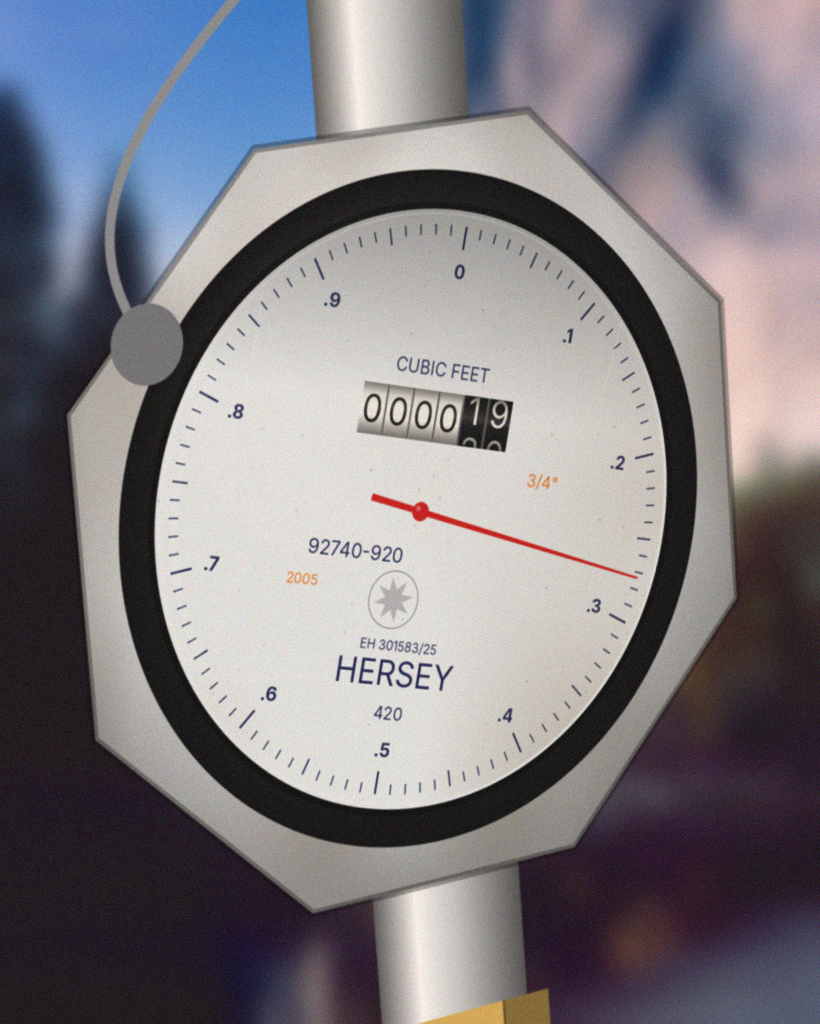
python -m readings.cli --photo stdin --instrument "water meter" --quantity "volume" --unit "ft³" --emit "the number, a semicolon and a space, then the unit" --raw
19.27; ft³
